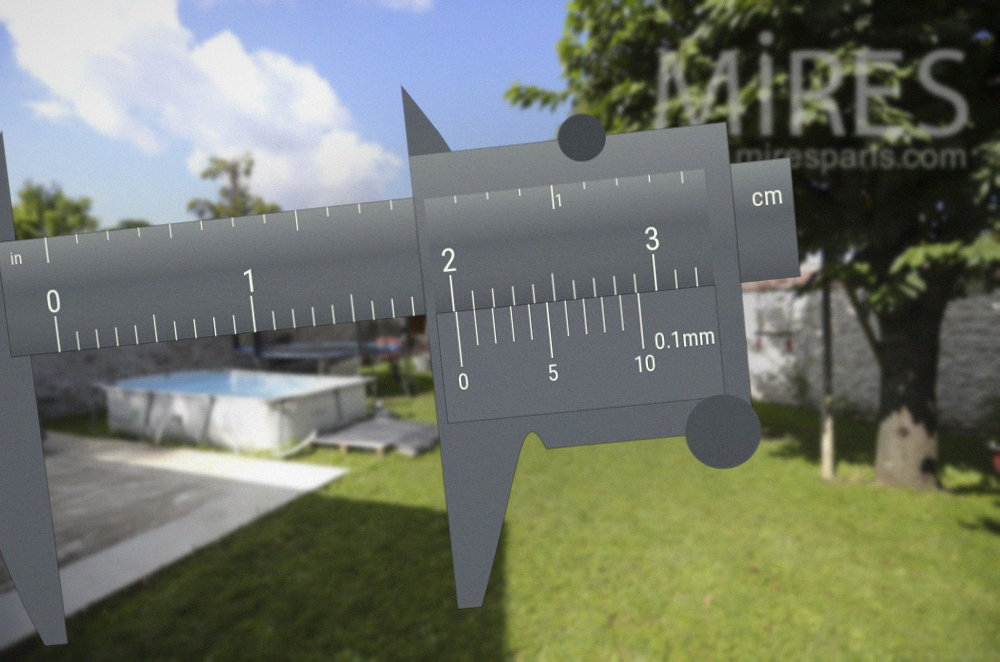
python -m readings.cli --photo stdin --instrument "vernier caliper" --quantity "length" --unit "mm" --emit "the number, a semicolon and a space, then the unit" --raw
20.1; mm
